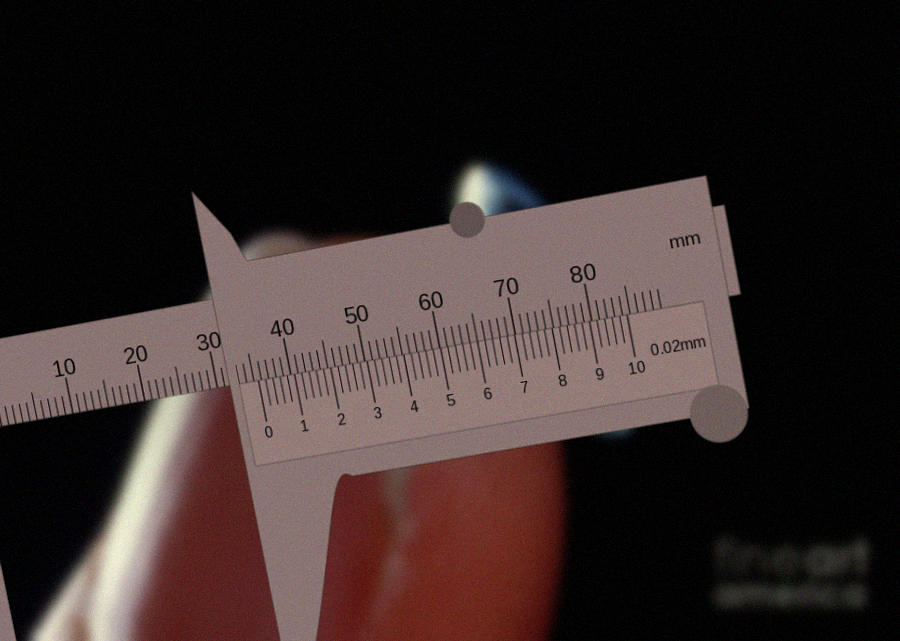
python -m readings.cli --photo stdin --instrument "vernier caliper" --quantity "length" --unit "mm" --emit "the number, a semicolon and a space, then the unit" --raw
35.6; mm
